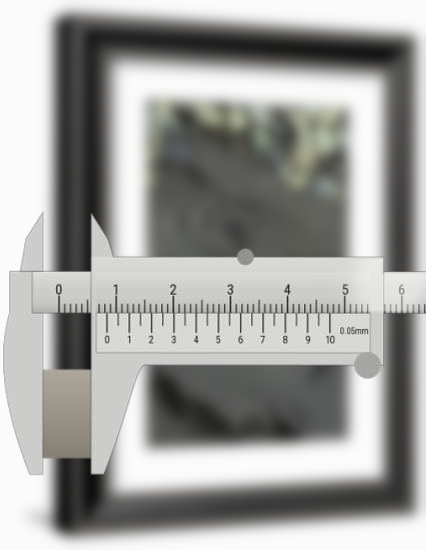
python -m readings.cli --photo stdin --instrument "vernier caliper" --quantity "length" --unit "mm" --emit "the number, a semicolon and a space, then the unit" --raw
8.4; mm
